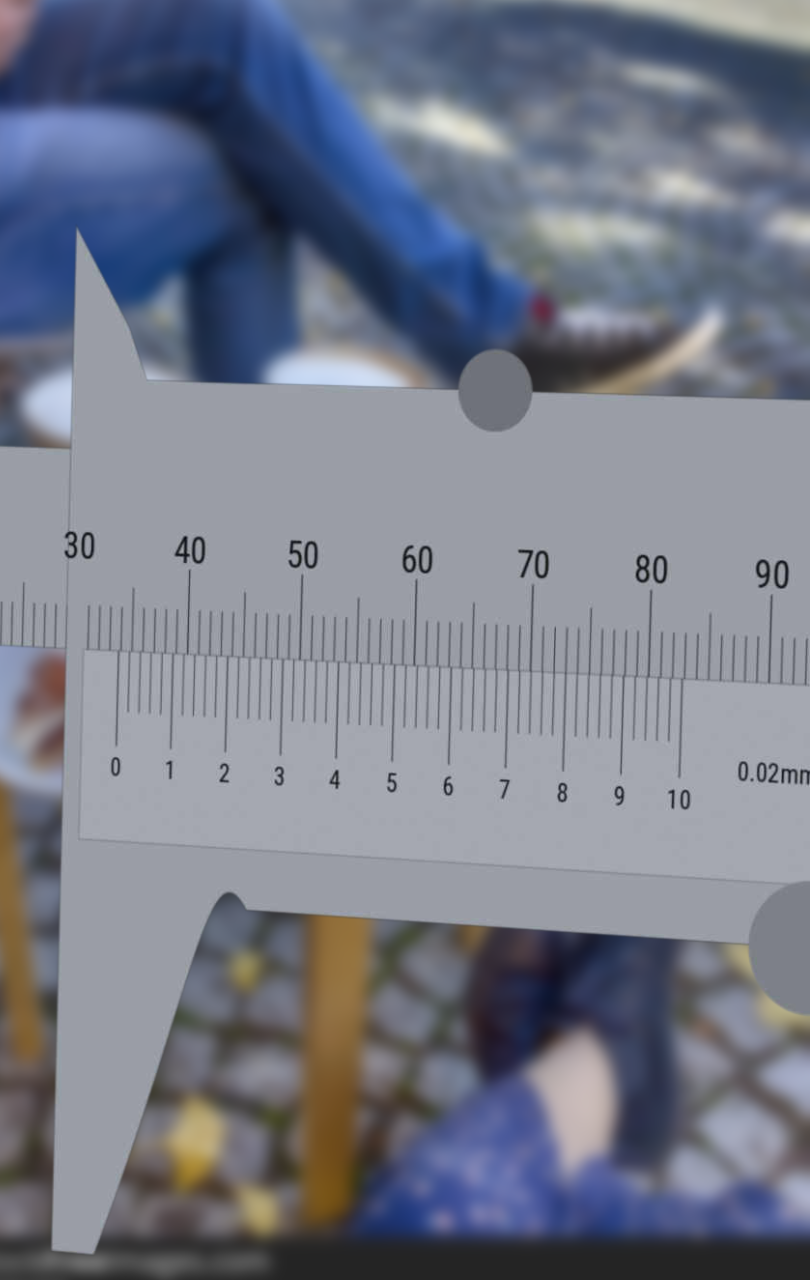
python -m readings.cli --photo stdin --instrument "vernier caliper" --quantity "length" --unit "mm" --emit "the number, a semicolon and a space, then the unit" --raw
33.8; mm
